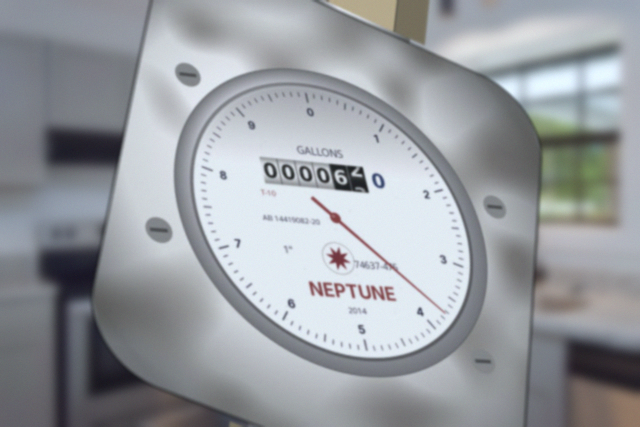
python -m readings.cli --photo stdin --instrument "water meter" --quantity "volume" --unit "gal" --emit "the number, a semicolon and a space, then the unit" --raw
623.7; gal
